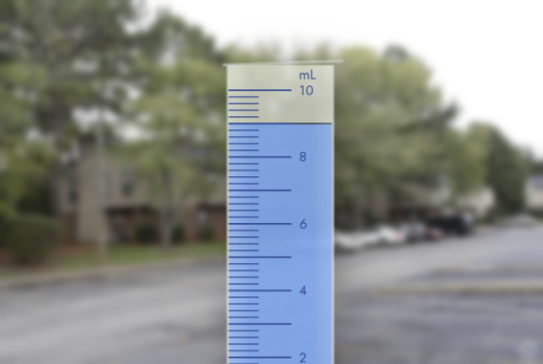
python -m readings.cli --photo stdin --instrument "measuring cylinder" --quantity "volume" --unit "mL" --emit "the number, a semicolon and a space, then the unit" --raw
9; mL
